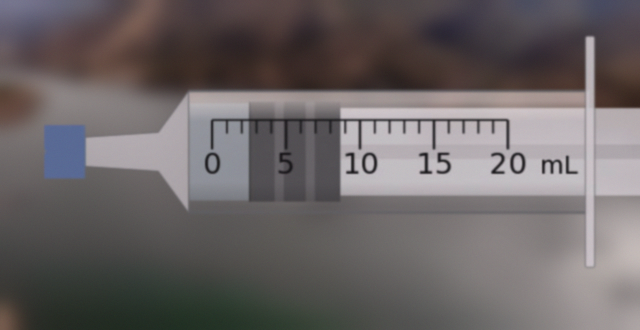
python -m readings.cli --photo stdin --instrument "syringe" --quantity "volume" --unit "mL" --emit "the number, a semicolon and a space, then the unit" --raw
2.5; mL
